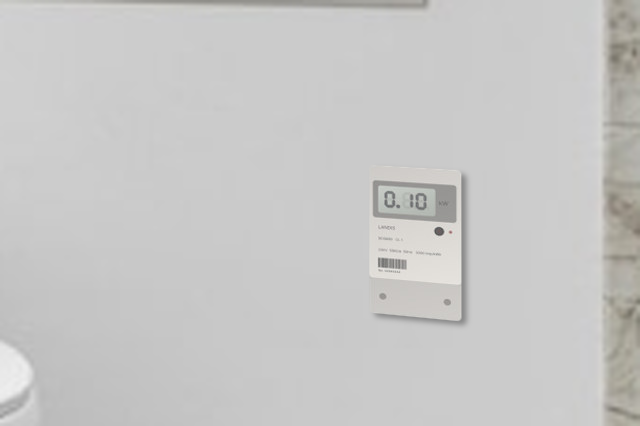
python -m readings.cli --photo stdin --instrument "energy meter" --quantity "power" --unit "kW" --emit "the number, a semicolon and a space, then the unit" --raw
0.10; kW
